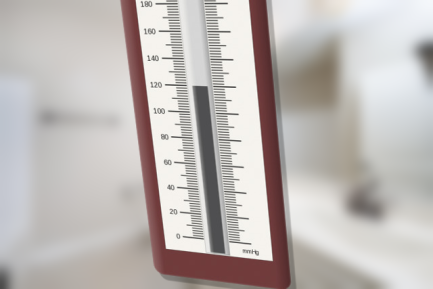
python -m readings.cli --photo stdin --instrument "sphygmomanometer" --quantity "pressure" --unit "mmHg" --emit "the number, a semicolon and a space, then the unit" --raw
120; mmHg
